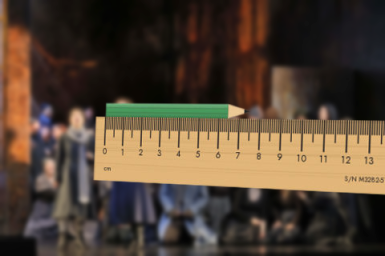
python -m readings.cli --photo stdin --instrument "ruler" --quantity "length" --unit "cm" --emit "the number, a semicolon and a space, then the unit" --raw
7.5; cm
